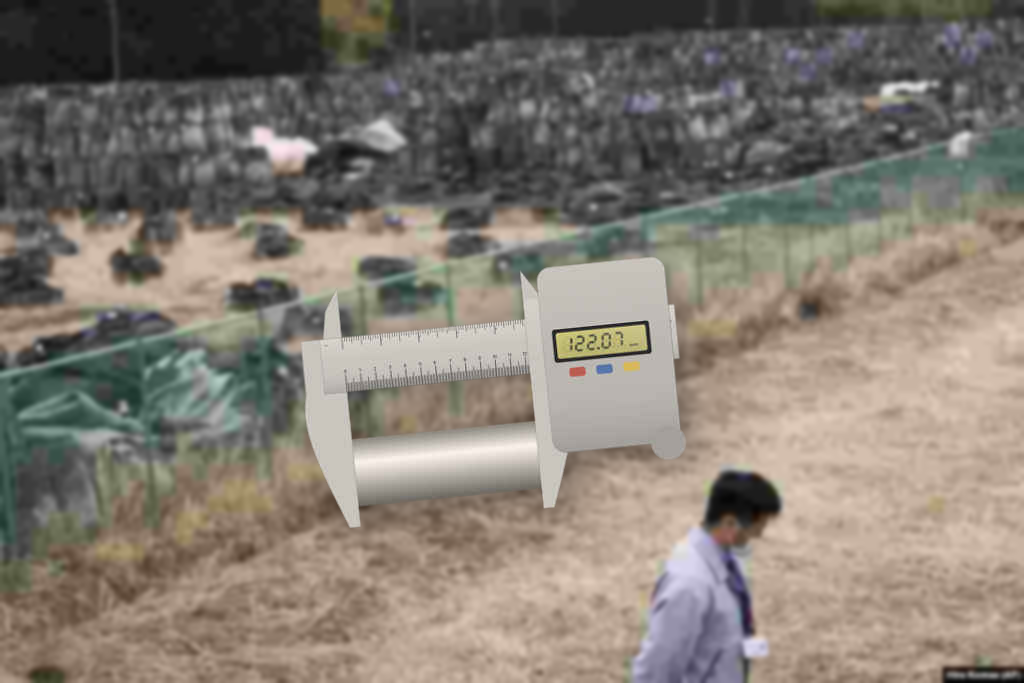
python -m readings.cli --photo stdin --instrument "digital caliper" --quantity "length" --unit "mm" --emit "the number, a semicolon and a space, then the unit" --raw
122.07; mm
